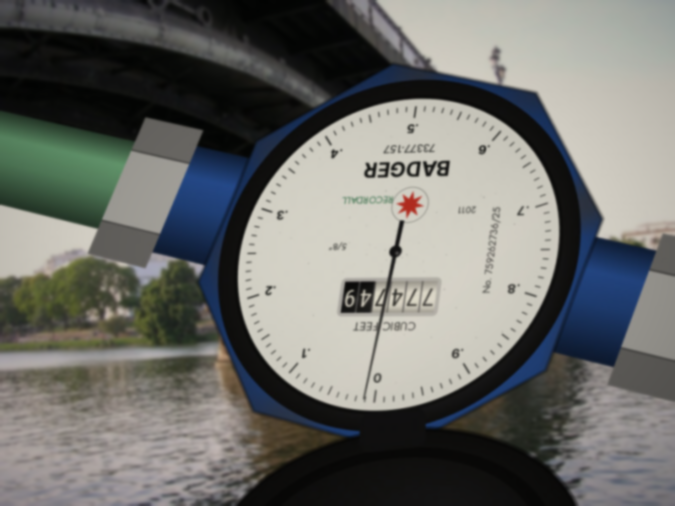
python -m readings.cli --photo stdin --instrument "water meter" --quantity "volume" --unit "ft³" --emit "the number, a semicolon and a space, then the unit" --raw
774749.01; ft³
